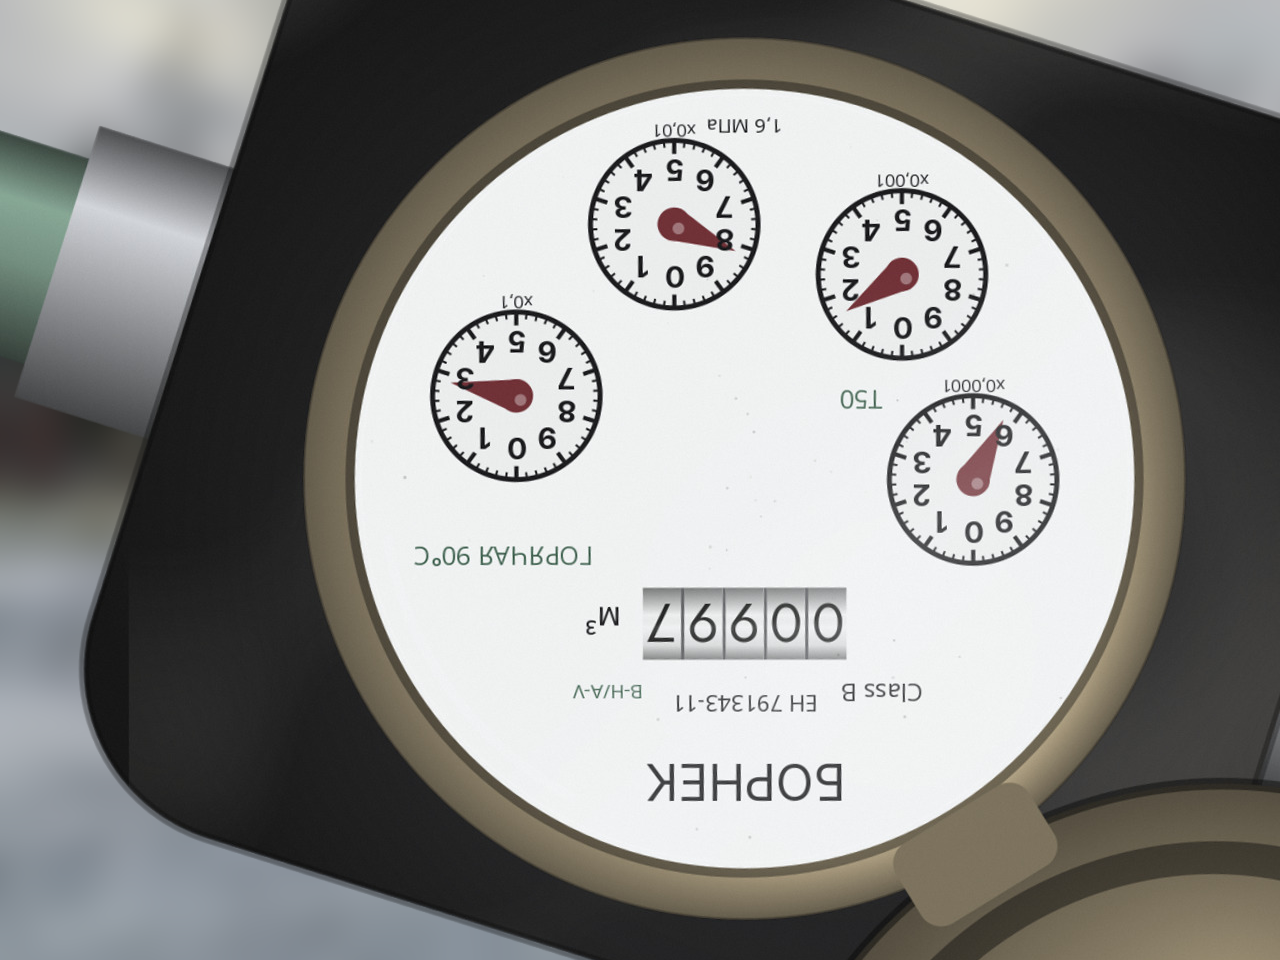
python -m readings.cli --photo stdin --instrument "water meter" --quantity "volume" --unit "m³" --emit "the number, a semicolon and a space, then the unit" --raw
997.2815; m³
